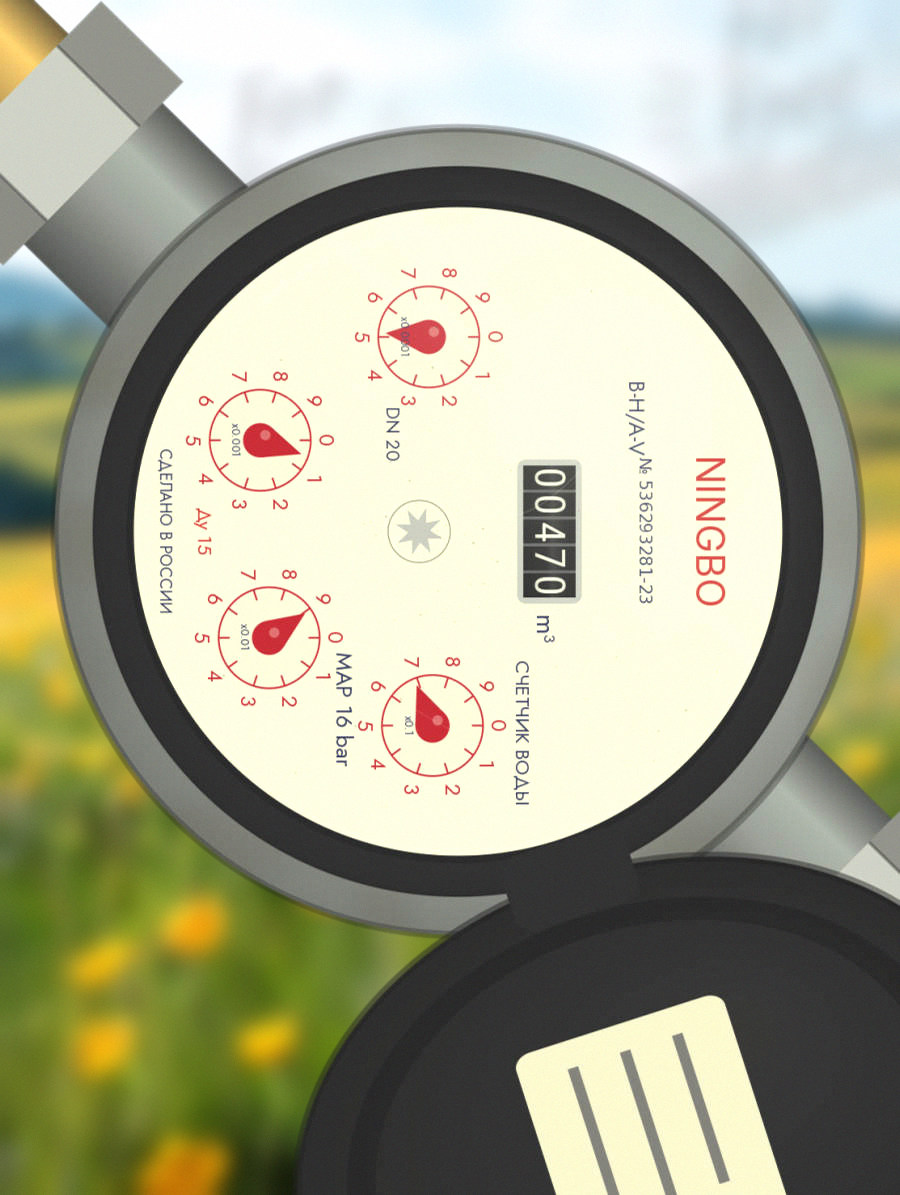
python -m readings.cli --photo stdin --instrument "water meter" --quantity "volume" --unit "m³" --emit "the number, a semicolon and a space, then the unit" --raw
470.6905; m³
